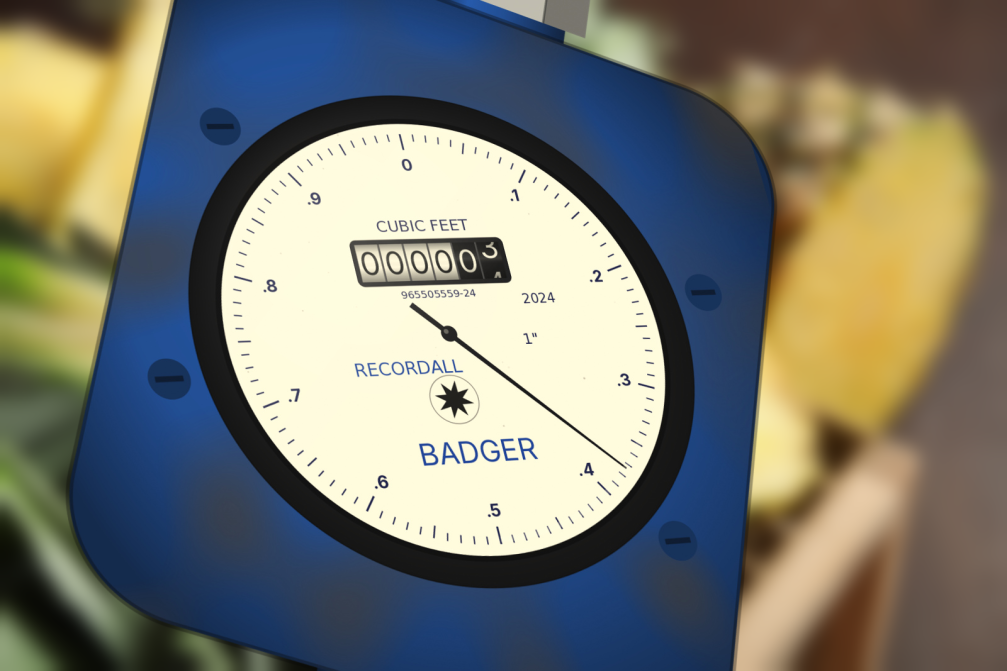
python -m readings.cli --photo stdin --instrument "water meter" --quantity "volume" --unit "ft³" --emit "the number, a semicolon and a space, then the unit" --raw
3.37; ft³
